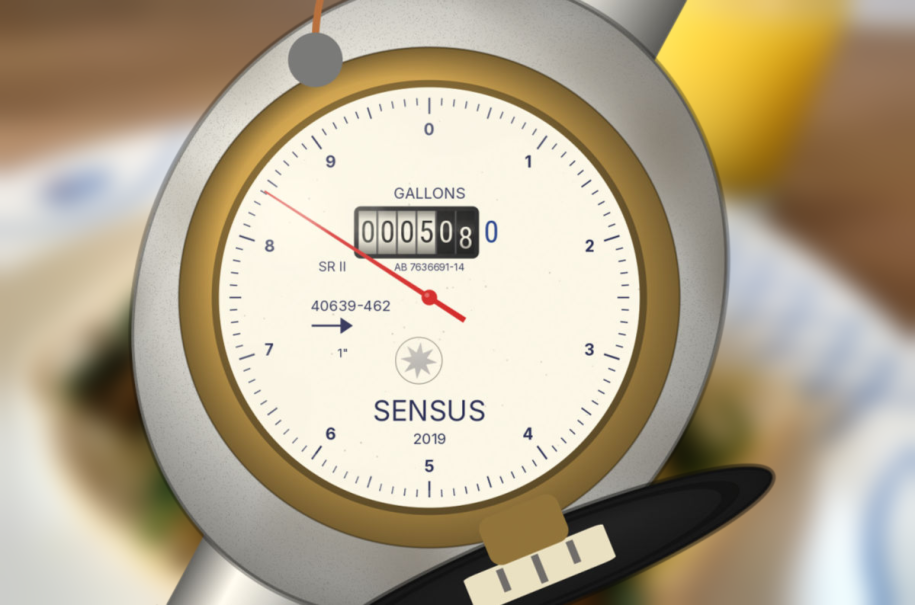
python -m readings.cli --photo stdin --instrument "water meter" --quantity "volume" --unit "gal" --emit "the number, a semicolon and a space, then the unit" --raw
5078.4; gal
